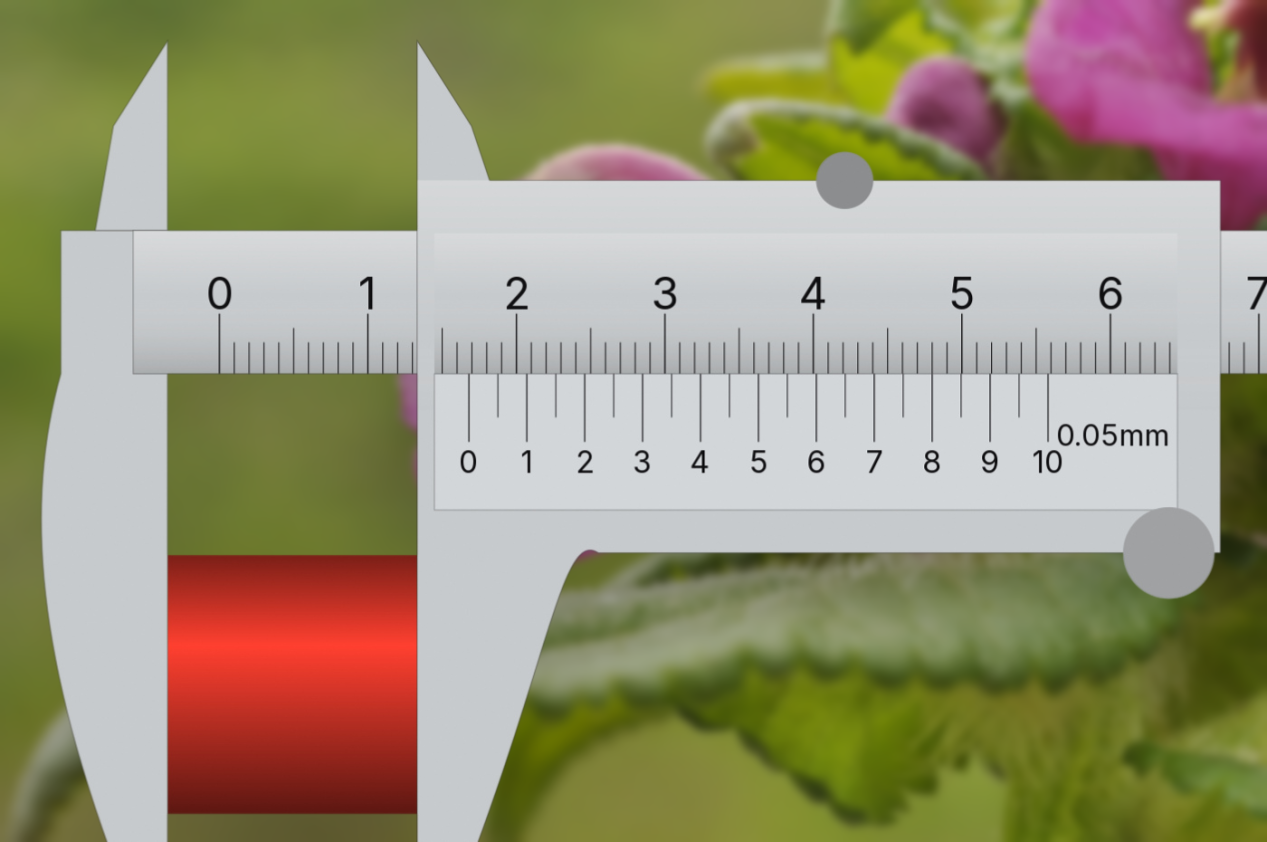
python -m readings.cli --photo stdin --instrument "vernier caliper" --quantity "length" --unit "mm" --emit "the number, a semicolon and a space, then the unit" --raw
16.8; mm
